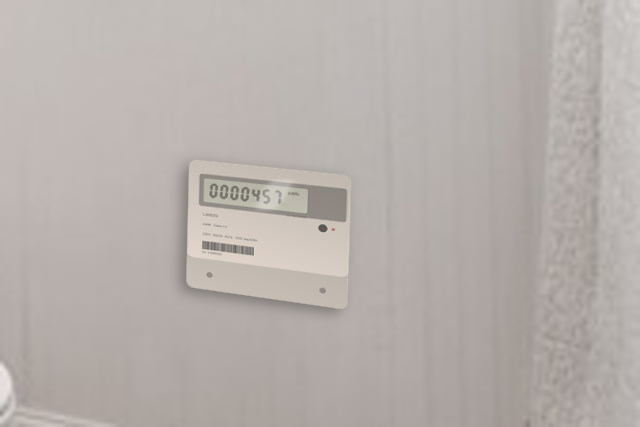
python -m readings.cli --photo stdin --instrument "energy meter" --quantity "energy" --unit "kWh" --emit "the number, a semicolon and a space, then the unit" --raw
457; kWh
